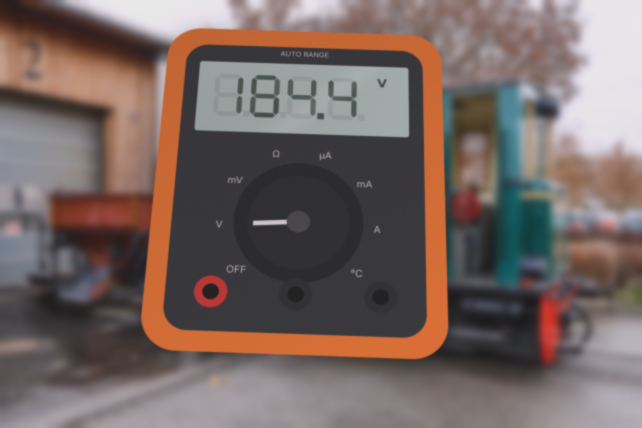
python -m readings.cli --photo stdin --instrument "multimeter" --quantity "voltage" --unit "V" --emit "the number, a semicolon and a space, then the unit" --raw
184.4; V
